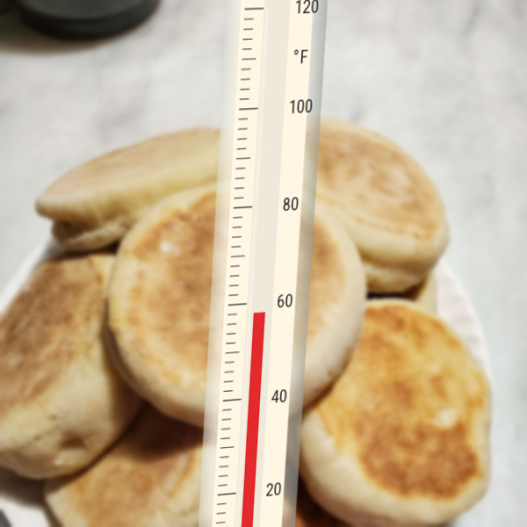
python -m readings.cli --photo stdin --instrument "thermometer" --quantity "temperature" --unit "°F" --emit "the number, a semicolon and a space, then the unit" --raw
58; °F
